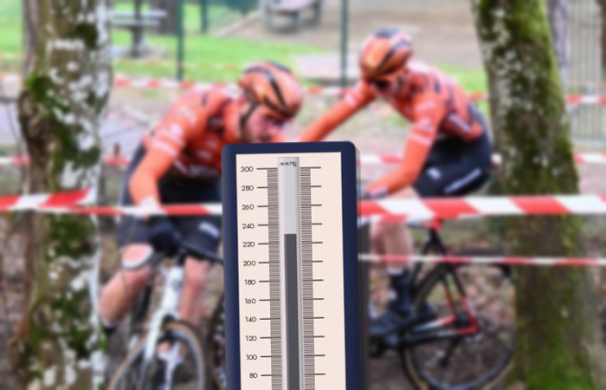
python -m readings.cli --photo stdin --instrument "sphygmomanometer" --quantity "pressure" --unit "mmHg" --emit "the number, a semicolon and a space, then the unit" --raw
230; mmHg
